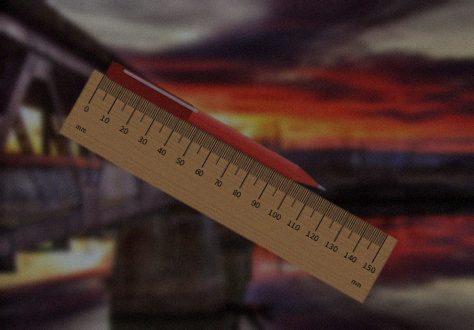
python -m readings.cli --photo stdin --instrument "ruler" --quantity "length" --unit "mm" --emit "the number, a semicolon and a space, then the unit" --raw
115; mm
